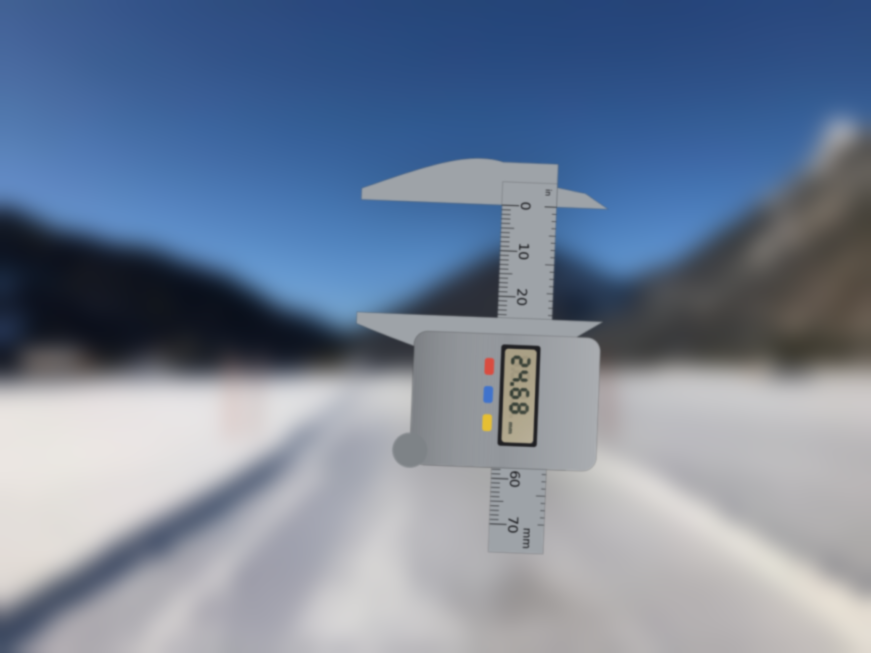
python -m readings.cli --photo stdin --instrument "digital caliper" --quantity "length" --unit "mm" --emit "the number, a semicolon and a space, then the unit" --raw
24.68; mm
